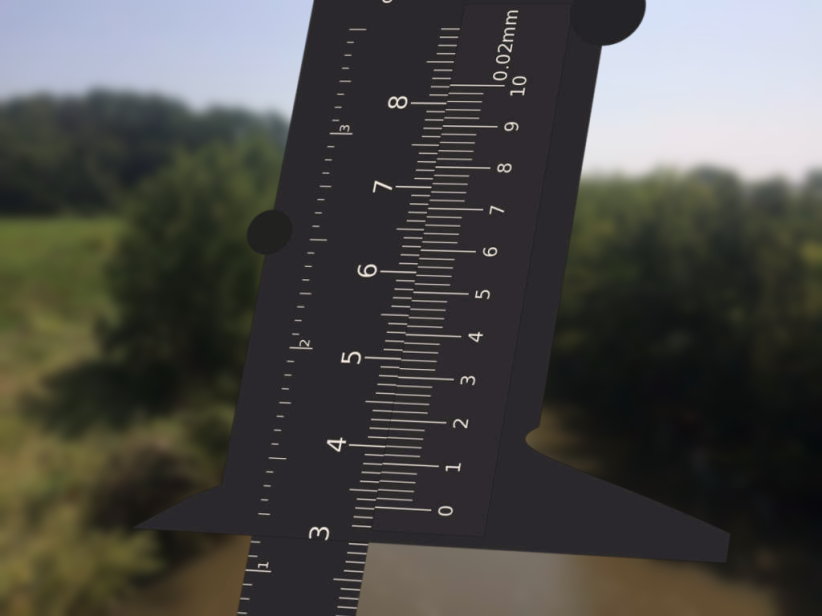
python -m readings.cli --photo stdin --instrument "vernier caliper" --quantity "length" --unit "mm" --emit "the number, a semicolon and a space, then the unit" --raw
33.2; mm
